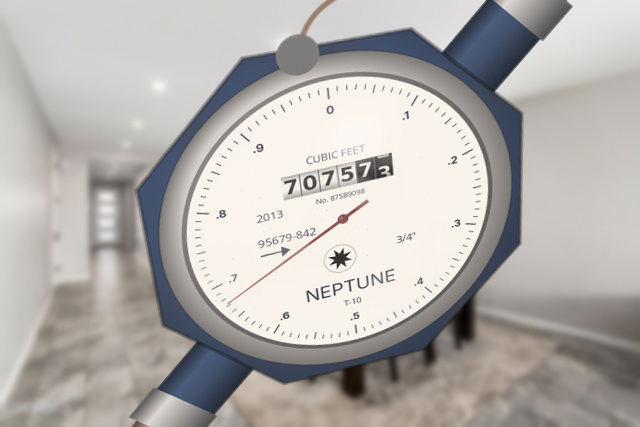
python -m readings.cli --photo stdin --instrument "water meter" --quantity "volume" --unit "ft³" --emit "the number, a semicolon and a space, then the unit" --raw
707572.67; ft³
